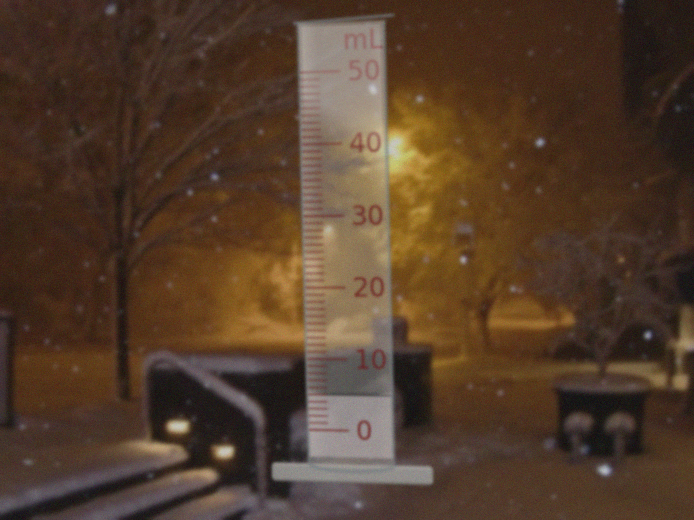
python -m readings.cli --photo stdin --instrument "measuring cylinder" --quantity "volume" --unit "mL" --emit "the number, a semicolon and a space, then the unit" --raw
5; mL
